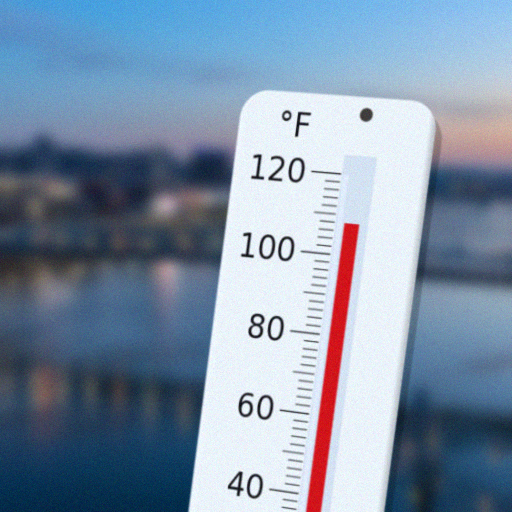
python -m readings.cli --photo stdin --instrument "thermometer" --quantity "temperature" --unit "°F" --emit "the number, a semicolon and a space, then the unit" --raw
108; °F
